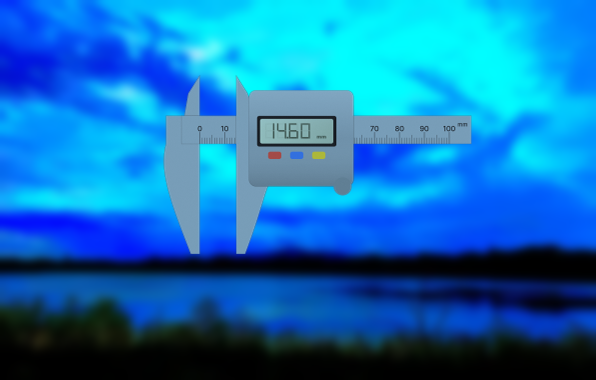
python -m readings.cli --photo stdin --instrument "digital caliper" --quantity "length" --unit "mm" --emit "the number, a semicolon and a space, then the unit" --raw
14.60; mm
